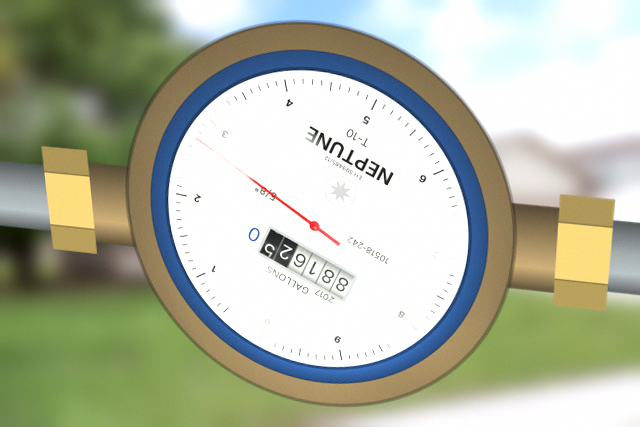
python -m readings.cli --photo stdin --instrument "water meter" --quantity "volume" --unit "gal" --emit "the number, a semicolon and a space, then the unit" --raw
8816252.7; gal
